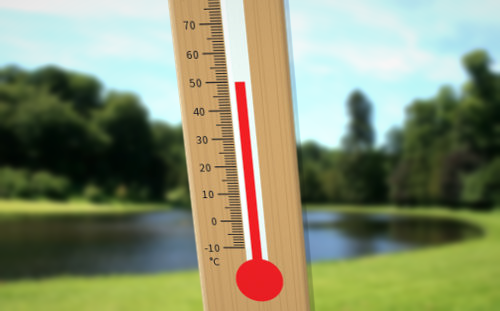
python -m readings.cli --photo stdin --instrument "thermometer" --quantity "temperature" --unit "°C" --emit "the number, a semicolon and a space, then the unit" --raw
50; °C
